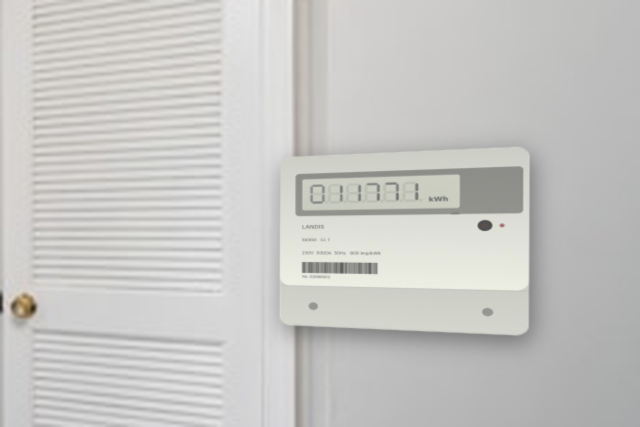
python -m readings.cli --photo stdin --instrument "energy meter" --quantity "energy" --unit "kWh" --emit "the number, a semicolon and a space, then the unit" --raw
11771; kWh
